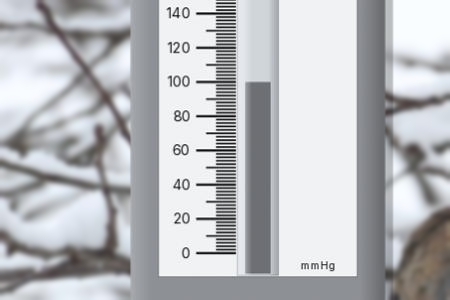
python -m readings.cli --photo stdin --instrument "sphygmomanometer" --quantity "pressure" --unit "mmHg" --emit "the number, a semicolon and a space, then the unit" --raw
100; mmHg
